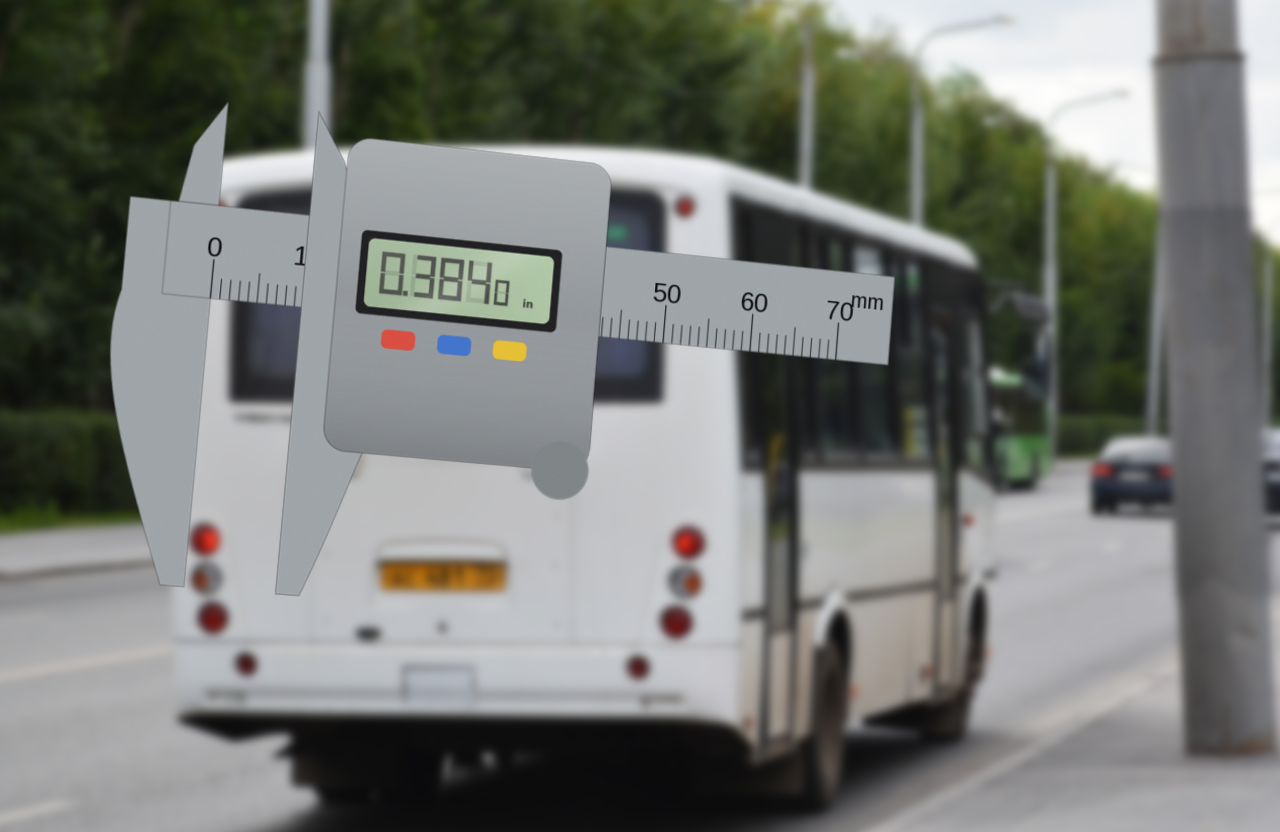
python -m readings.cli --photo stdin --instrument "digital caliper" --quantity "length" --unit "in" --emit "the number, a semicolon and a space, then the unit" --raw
0.3840; in
